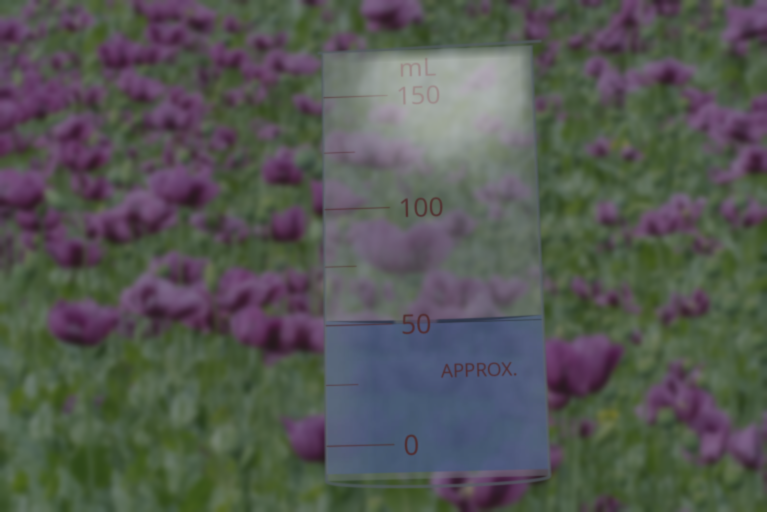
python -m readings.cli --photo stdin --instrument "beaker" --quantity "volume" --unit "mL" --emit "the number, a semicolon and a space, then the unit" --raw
50; mL
